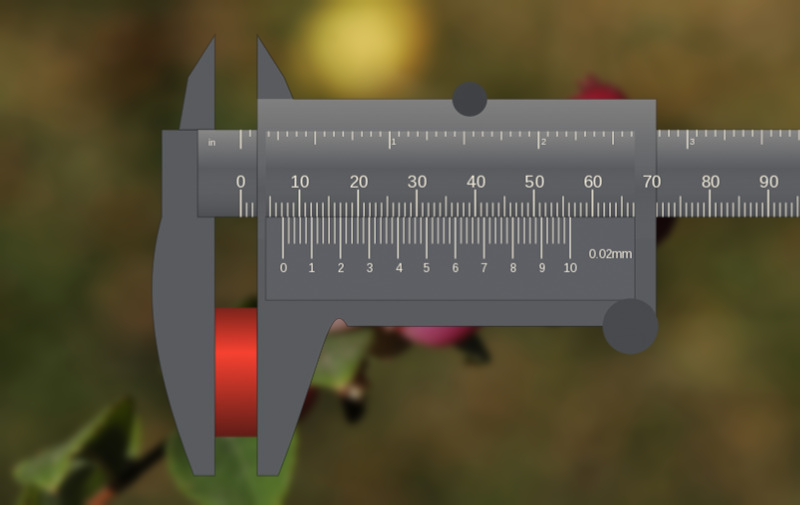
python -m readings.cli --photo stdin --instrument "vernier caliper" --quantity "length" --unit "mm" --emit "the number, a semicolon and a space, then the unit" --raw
7.2; mm
